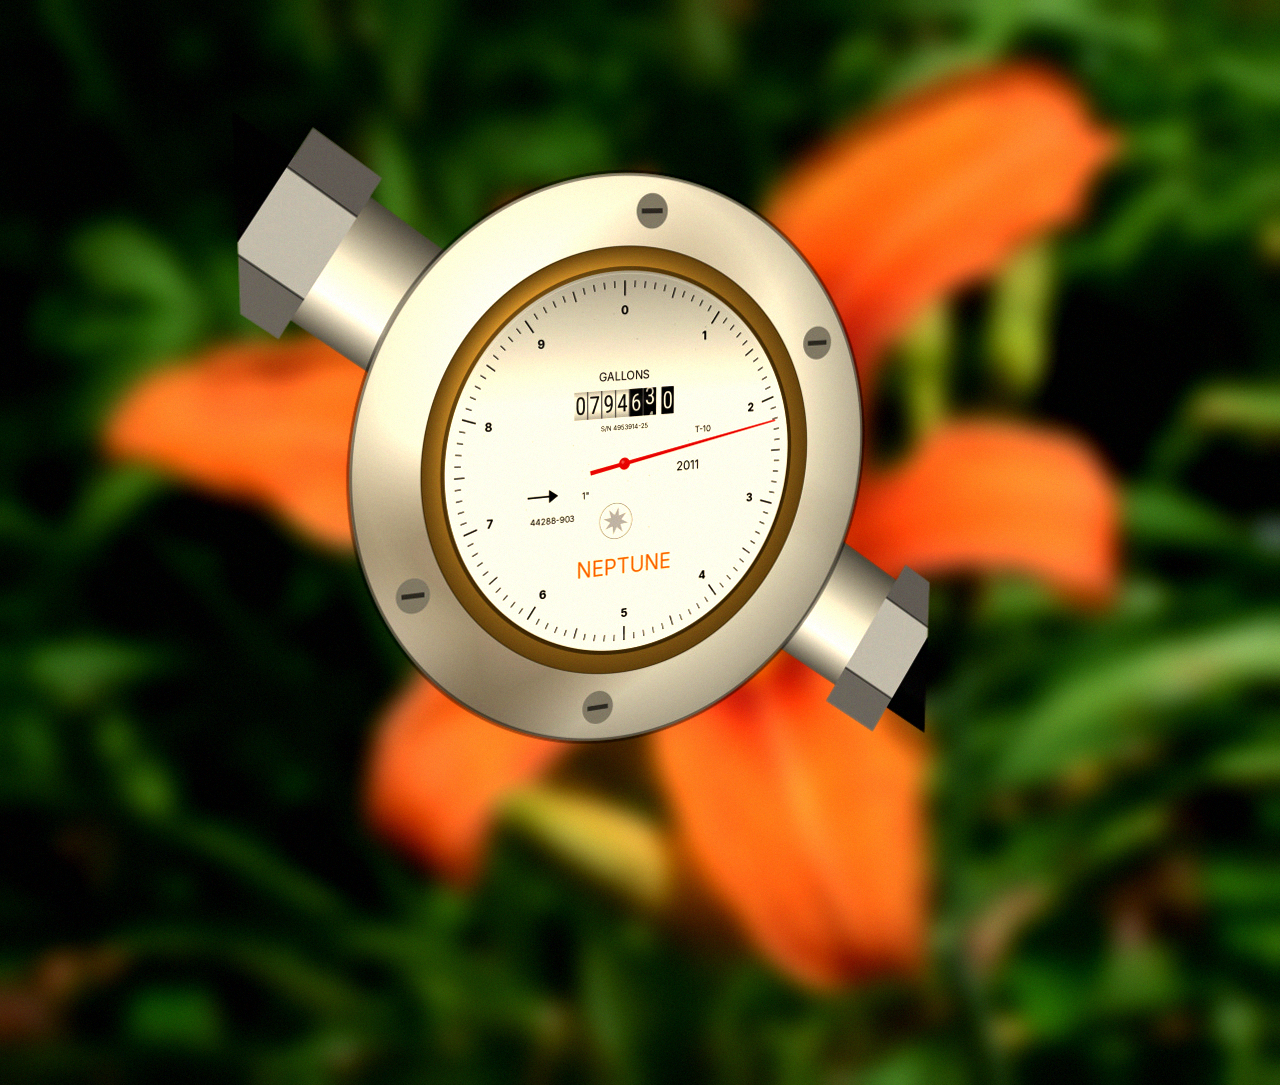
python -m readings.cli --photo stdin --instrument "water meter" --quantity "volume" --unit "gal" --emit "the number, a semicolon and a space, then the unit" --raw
794632.2; gal
